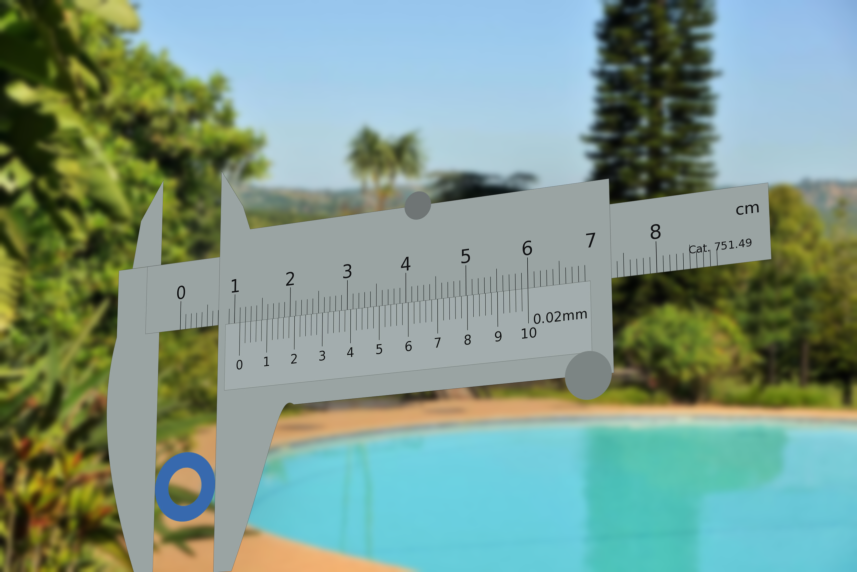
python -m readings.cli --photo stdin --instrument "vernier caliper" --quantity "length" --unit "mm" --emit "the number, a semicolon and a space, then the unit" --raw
11.0; mm
